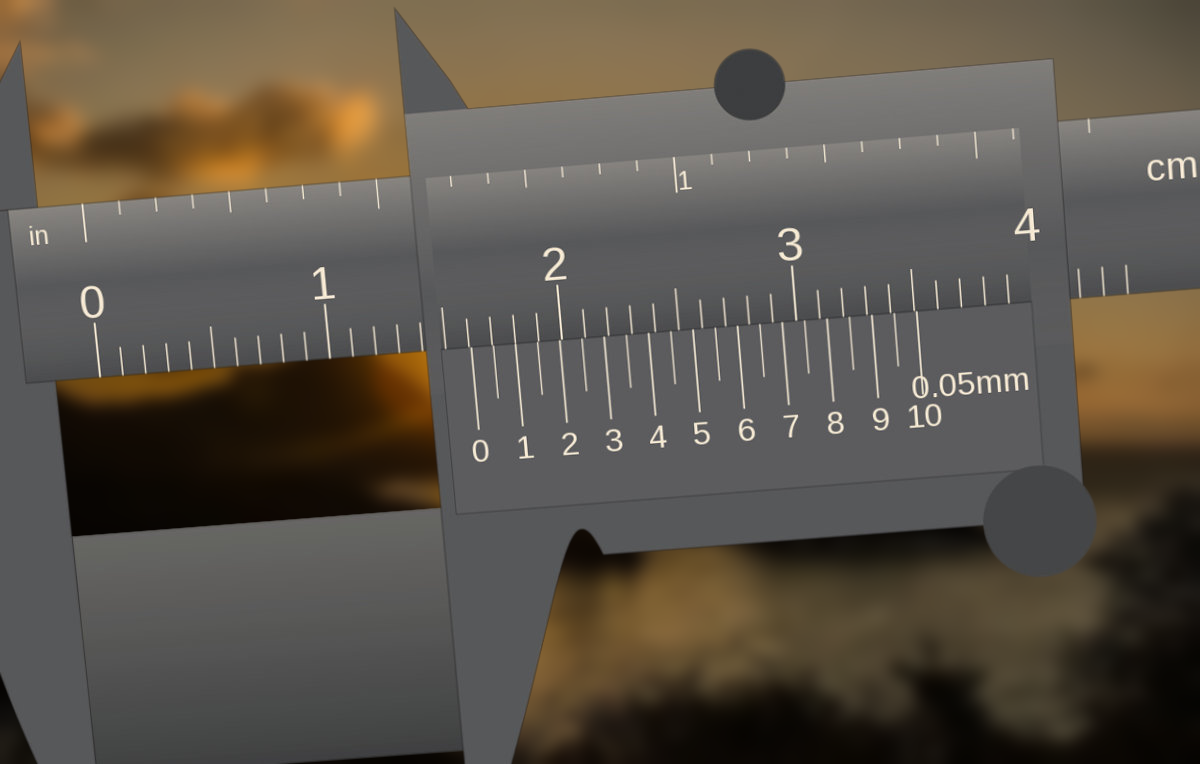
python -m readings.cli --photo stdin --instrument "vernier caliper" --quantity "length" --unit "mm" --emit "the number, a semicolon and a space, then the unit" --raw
16.10; mm
